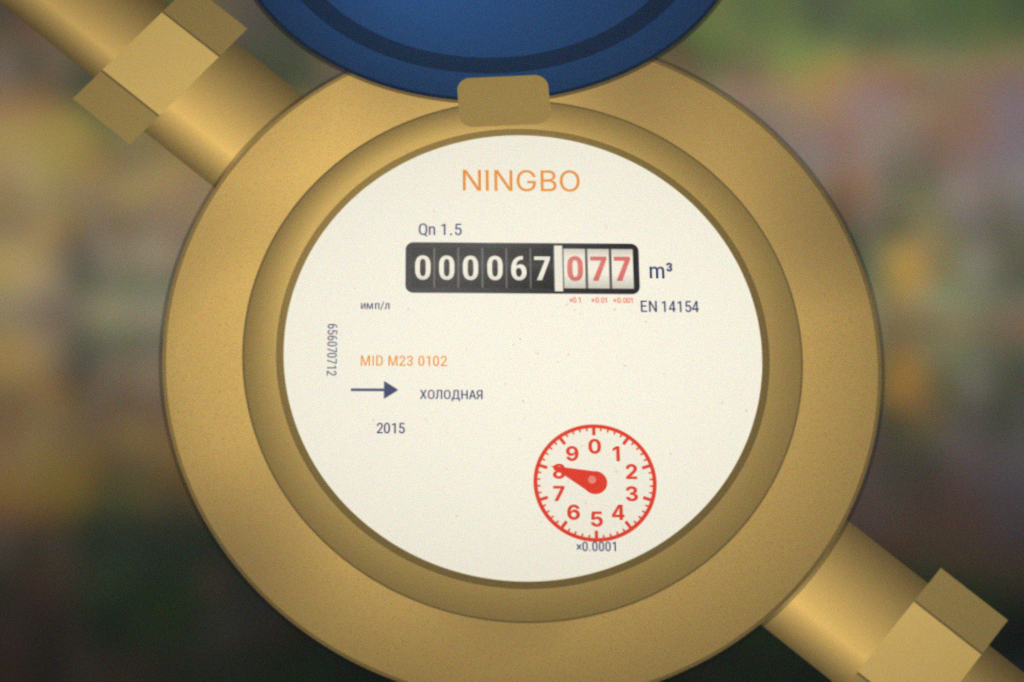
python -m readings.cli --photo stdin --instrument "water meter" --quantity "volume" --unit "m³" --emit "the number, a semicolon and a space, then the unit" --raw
67.0778; m³
